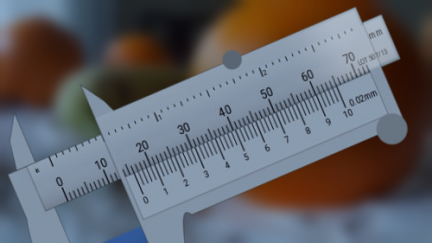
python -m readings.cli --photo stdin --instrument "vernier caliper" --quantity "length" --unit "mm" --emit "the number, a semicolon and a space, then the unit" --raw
16.0; mm
